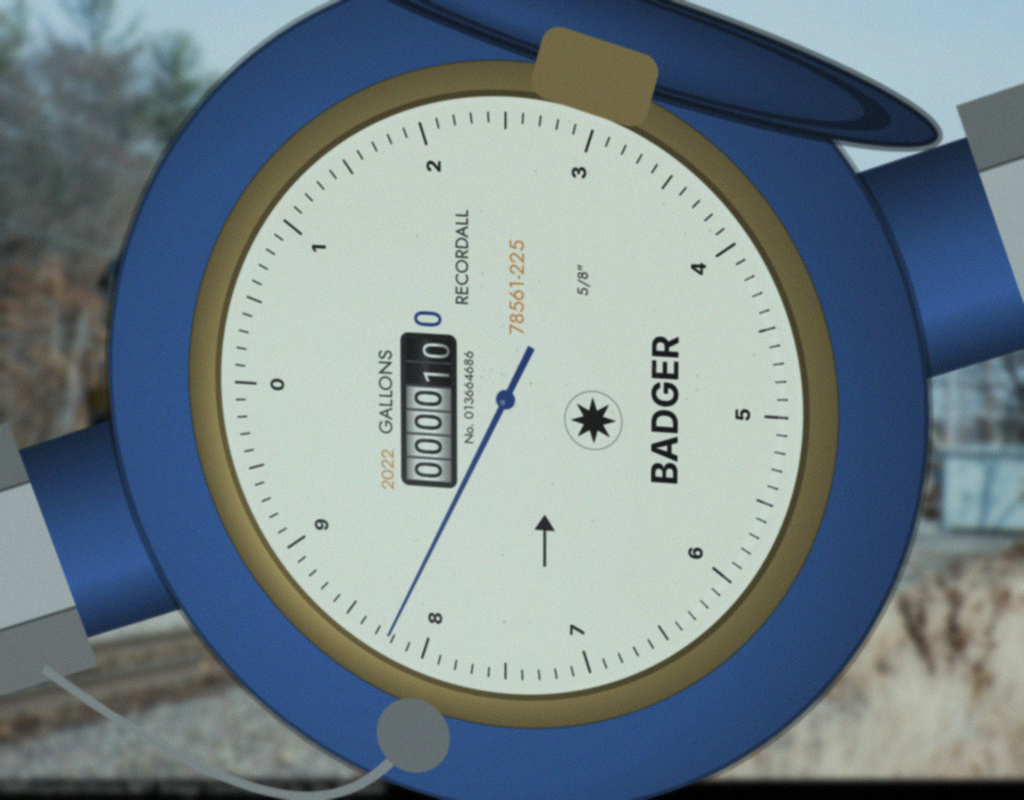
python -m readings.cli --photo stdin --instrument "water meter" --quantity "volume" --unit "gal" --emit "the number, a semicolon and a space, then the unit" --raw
98.2; gal
